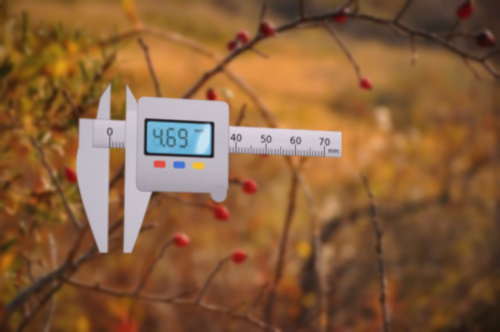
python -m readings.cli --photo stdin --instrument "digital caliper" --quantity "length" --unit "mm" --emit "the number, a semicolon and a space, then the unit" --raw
4.69; mm
